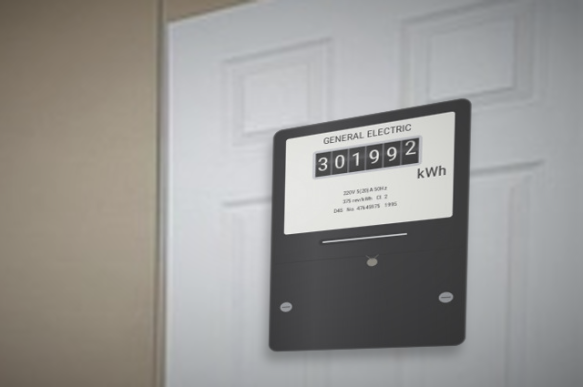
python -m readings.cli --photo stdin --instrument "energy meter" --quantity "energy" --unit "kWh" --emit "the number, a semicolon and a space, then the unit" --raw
301992; kWh
